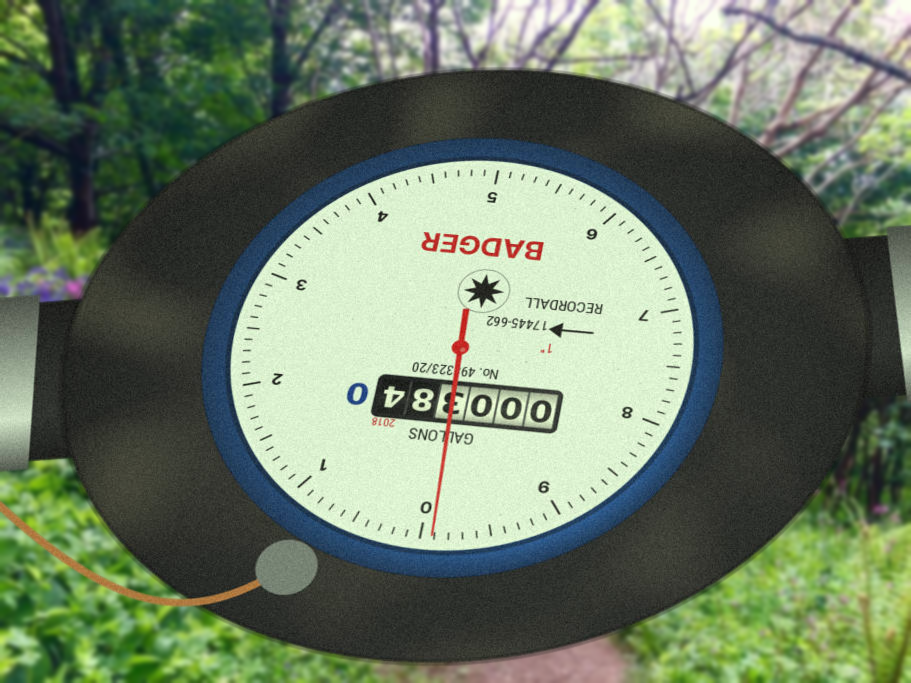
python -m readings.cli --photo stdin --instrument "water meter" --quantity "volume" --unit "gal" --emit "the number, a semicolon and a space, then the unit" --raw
3839.9; gal
